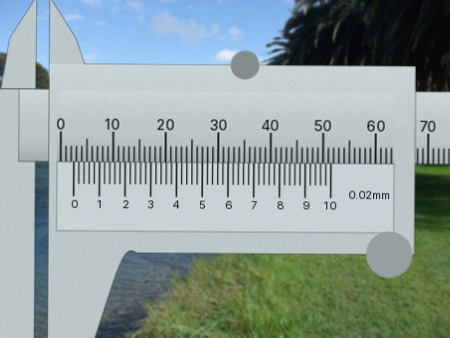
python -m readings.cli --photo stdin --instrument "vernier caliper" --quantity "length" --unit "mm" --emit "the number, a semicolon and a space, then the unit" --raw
2.5; mm
